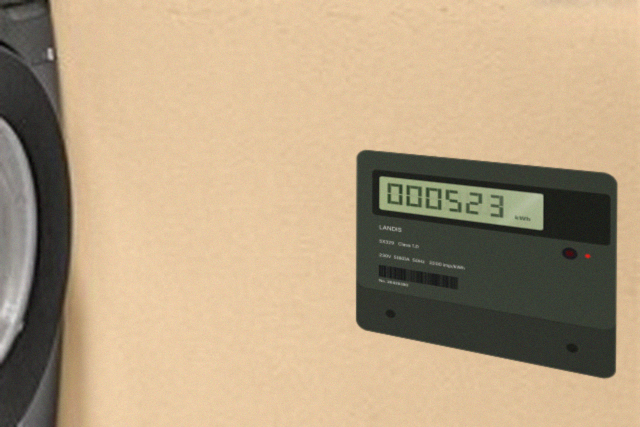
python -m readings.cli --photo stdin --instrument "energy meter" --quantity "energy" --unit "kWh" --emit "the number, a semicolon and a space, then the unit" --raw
523; kWh
